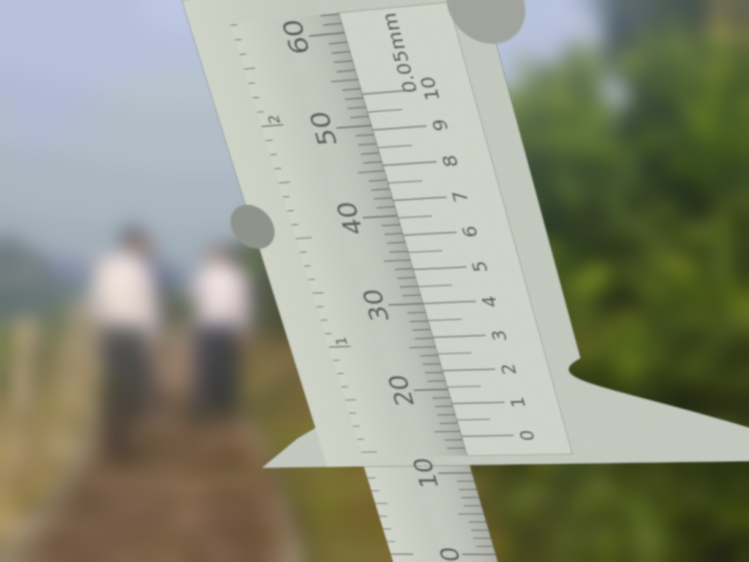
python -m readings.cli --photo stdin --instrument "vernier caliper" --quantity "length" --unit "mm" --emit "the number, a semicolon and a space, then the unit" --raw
14.4; mm
